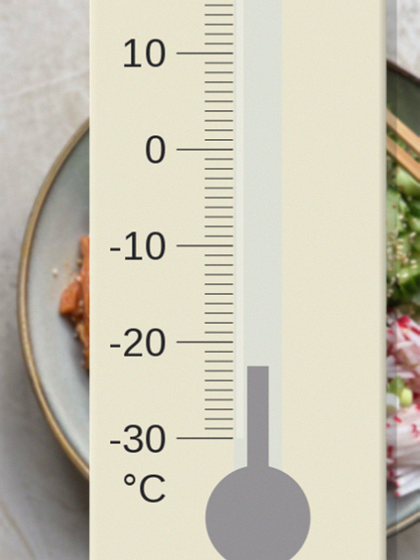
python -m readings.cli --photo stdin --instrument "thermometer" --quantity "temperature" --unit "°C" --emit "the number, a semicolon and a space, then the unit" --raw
-22.5; °C
